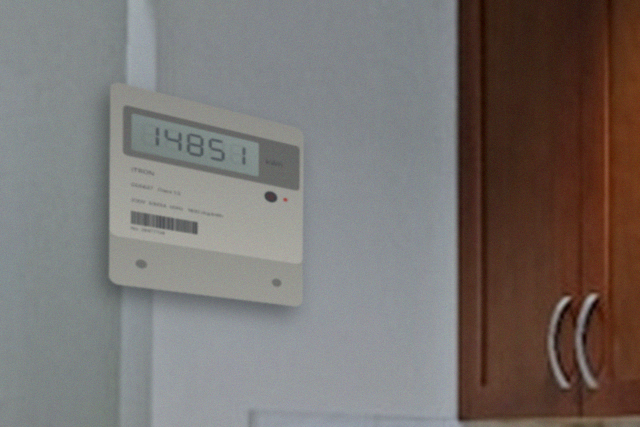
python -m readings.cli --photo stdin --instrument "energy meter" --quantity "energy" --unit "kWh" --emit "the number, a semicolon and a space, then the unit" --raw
14851; kWh
